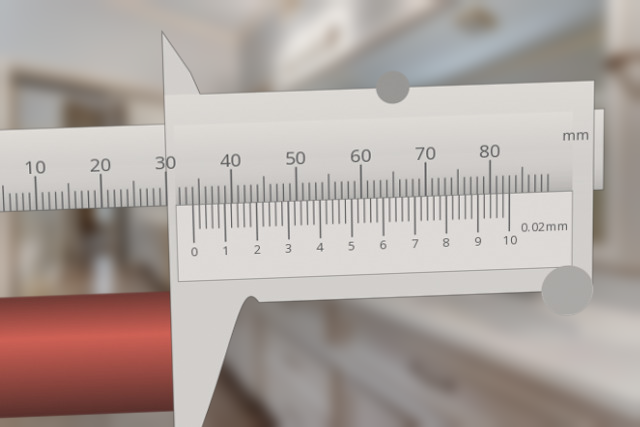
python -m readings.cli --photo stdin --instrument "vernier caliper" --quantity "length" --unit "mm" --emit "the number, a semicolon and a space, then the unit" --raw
34.0; mm
